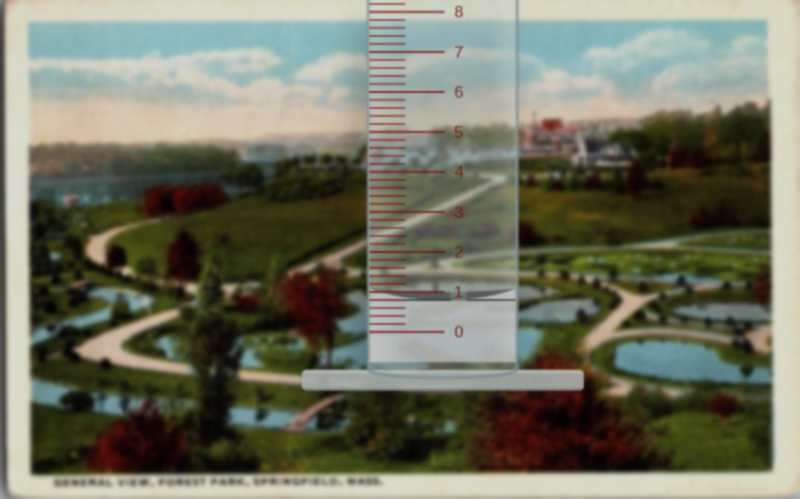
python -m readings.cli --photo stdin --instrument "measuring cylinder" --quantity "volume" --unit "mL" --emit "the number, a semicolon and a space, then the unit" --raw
0.8; mL
